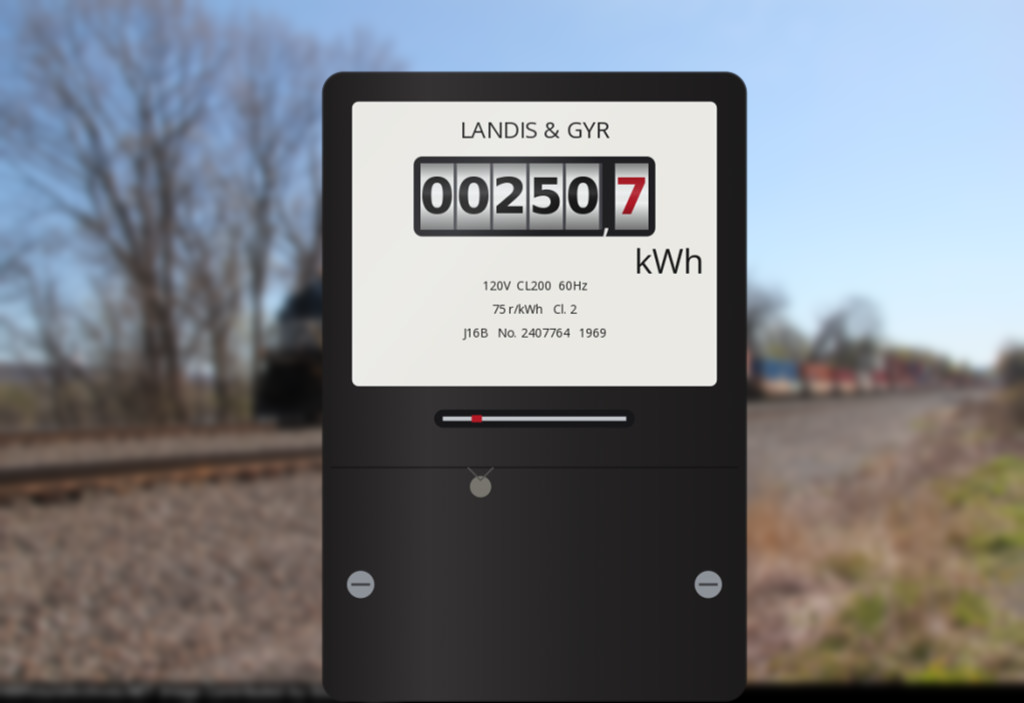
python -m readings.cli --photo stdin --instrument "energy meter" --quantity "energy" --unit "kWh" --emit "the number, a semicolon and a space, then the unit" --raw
250.7; kWh
